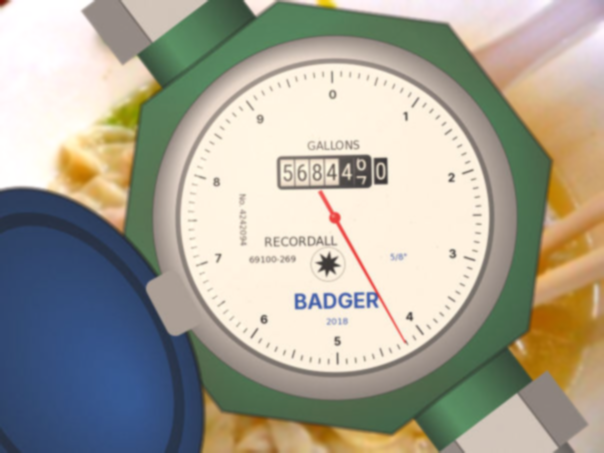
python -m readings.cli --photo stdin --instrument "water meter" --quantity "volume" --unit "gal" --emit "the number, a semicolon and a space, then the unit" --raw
5684464.2; gal
